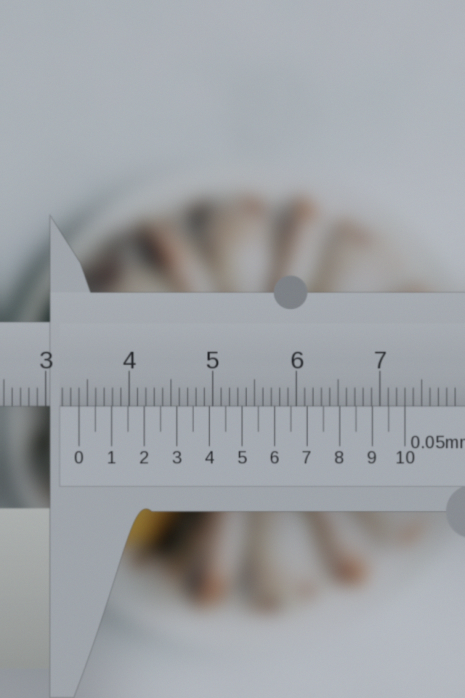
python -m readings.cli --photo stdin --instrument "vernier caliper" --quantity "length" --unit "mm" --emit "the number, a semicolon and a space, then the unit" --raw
34.0; mm
